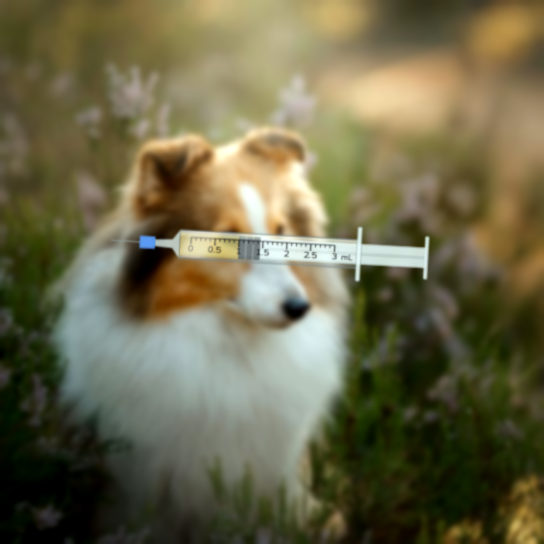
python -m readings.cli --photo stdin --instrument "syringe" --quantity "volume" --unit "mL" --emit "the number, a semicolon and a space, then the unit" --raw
1; mL
